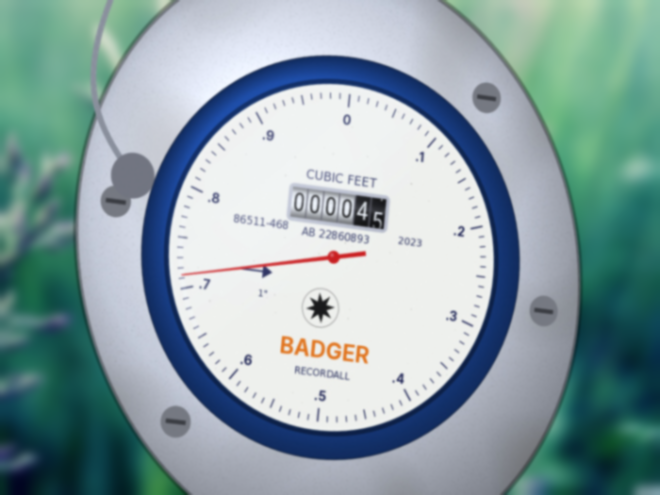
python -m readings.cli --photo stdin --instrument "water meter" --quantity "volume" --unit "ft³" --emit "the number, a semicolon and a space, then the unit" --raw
44.71; ft³
